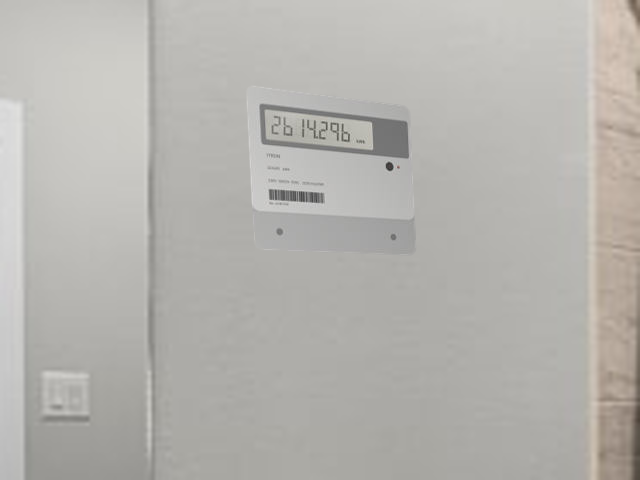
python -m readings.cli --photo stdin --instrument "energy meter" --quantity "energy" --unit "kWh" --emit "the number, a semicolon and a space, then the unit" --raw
2614.296; kWh
